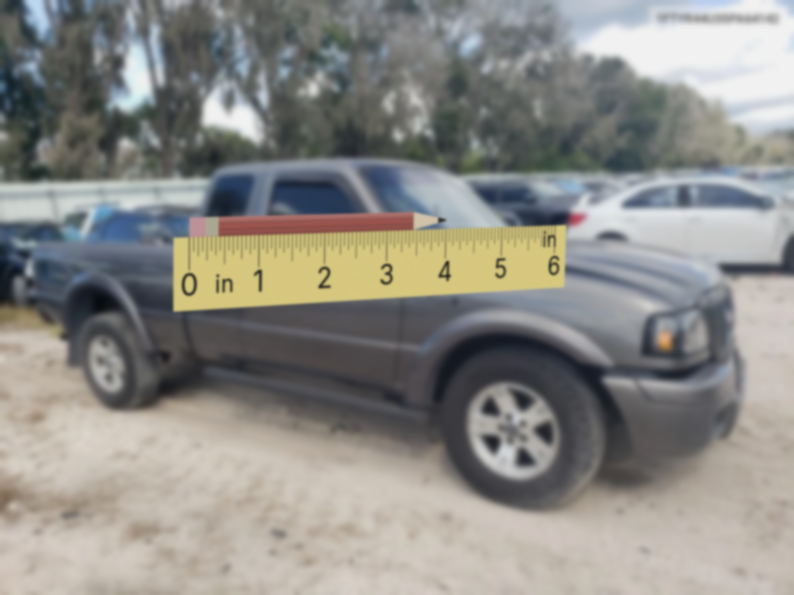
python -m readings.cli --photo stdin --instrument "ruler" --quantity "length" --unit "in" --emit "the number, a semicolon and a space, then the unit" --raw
4; in
